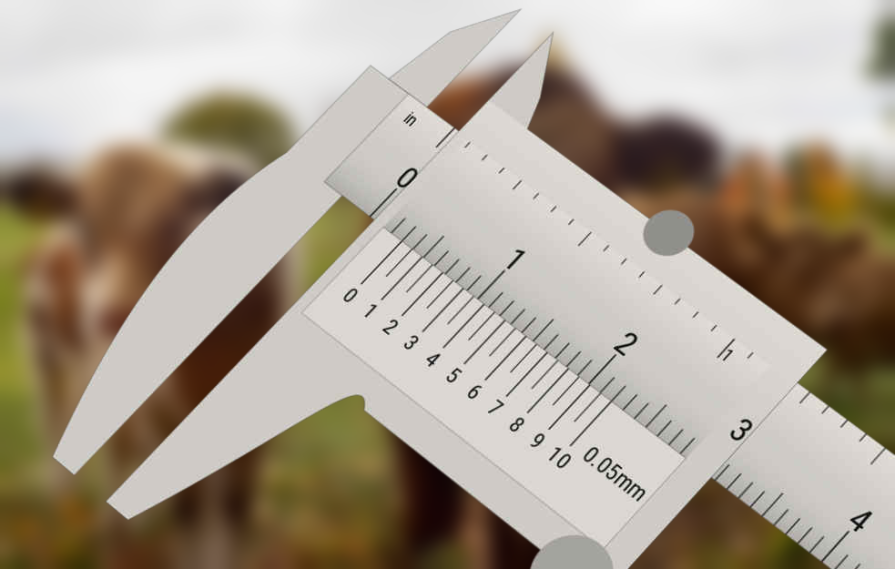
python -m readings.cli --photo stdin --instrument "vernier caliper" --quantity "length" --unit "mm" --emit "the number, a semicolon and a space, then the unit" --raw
3.0; mm
